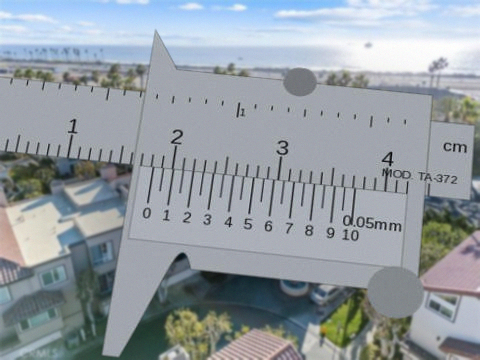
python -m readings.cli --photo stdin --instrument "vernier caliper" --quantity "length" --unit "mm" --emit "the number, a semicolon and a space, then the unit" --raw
18.2; mm
